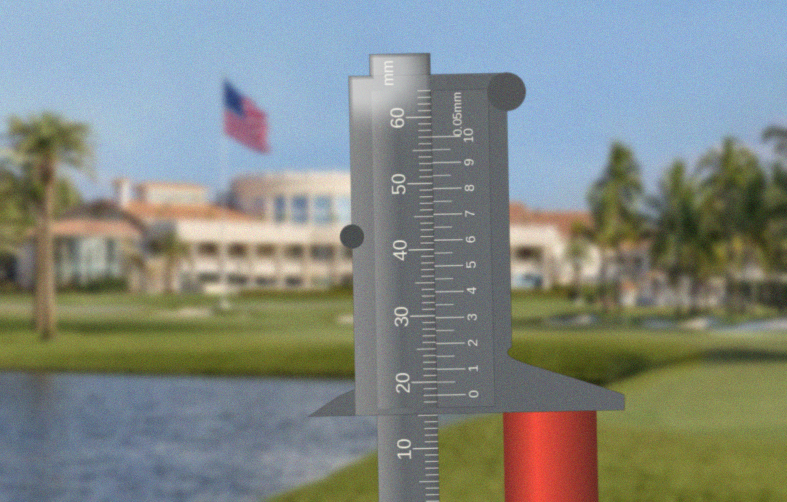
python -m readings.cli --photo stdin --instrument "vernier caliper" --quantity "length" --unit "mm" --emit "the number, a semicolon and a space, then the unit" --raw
18.0; mm
